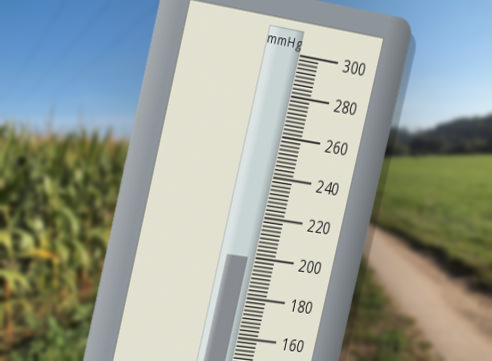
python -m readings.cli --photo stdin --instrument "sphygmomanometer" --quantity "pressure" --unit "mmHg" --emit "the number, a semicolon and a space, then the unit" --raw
200; mmHg
